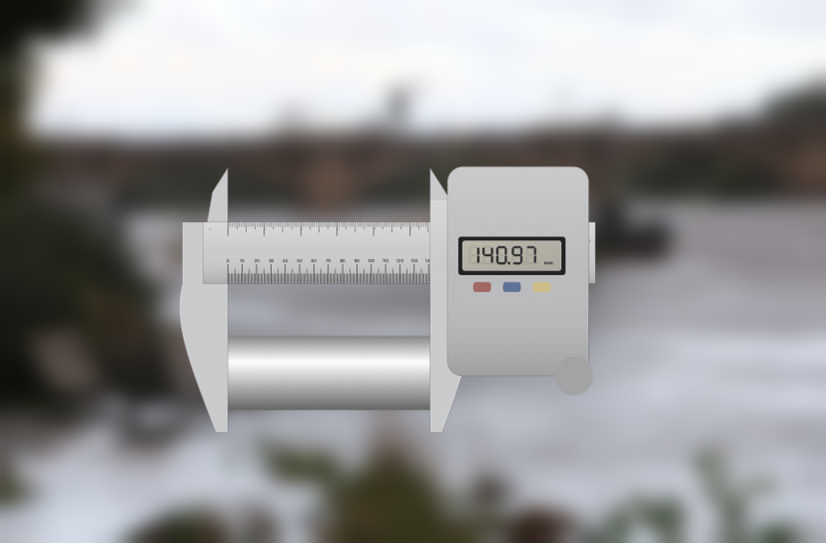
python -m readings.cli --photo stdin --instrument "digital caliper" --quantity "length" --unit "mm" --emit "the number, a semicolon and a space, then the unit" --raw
140.97; mm
